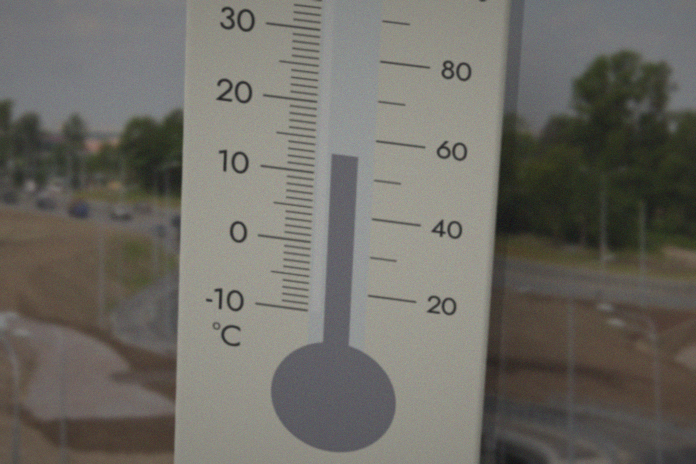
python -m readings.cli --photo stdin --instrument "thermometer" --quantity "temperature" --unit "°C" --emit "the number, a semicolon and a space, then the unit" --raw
13; °C
